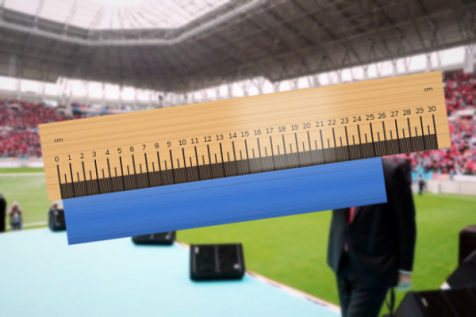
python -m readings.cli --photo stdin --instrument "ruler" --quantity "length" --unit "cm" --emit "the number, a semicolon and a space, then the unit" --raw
25.5; cm
